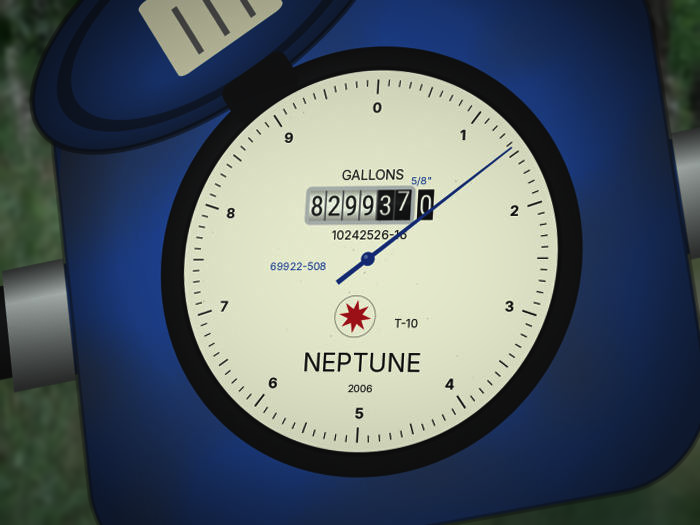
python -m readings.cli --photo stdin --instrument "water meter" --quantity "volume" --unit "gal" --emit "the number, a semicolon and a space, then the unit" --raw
8299371.4; gal
